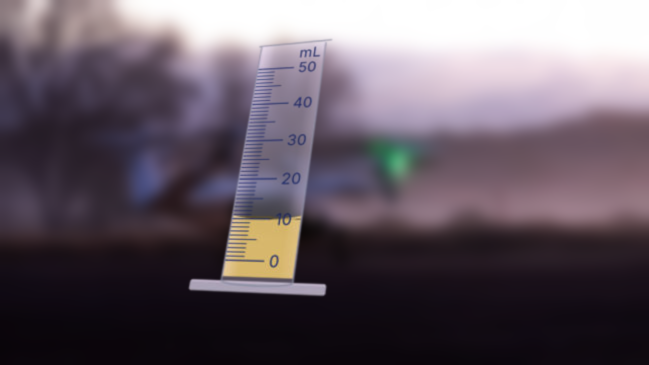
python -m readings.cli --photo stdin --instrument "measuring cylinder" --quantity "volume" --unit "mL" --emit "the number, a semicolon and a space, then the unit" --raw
10; mL
